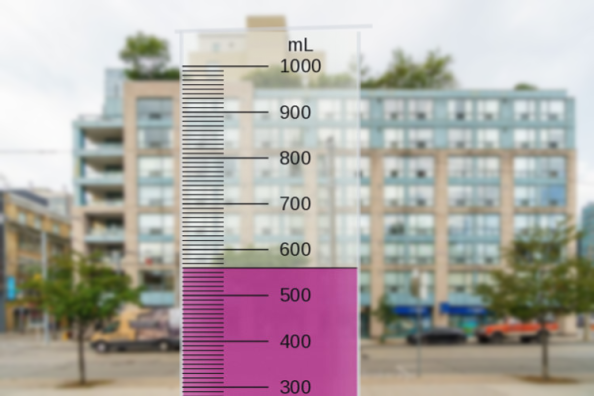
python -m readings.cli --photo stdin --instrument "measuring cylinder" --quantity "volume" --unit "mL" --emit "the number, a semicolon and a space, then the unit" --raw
560; mL
